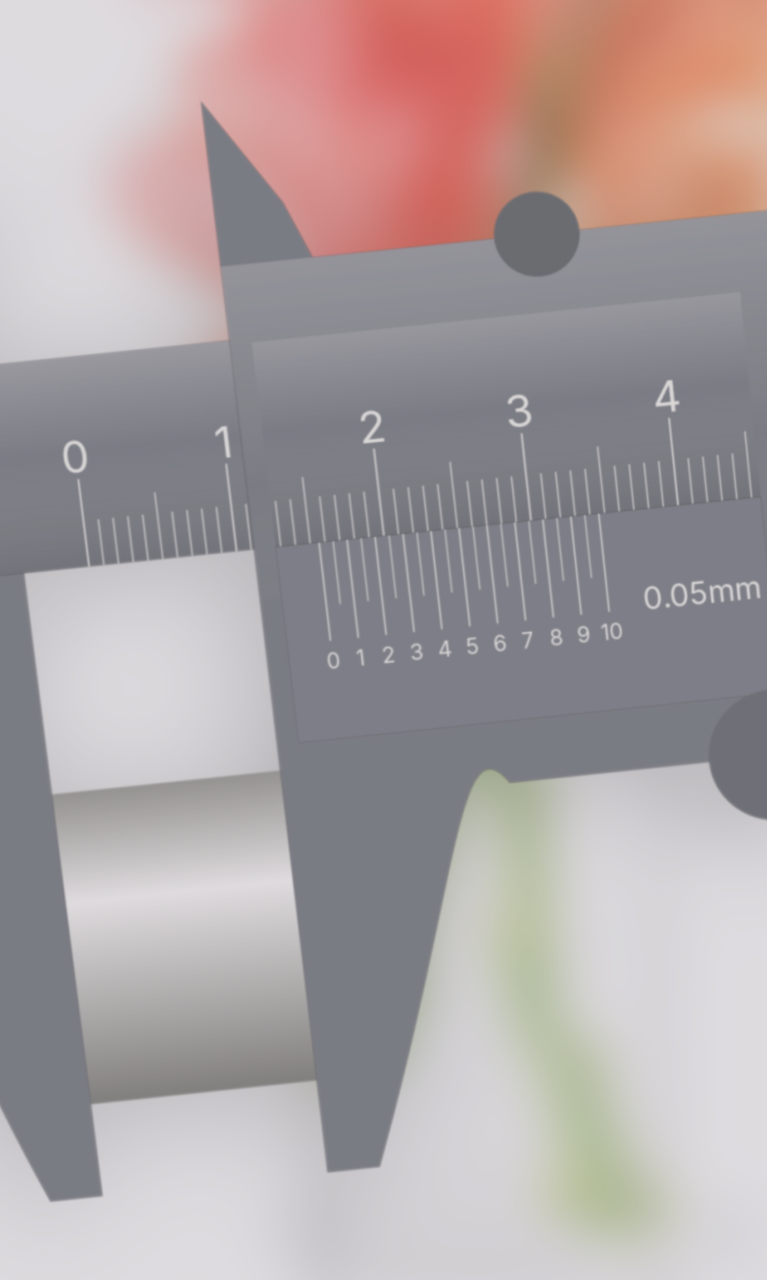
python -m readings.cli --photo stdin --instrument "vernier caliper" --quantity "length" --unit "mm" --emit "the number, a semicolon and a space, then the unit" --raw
15.6; mm
